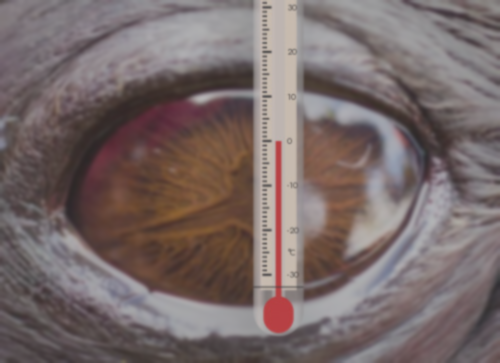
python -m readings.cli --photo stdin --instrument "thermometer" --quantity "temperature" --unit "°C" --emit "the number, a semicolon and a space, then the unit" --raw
0; °C
